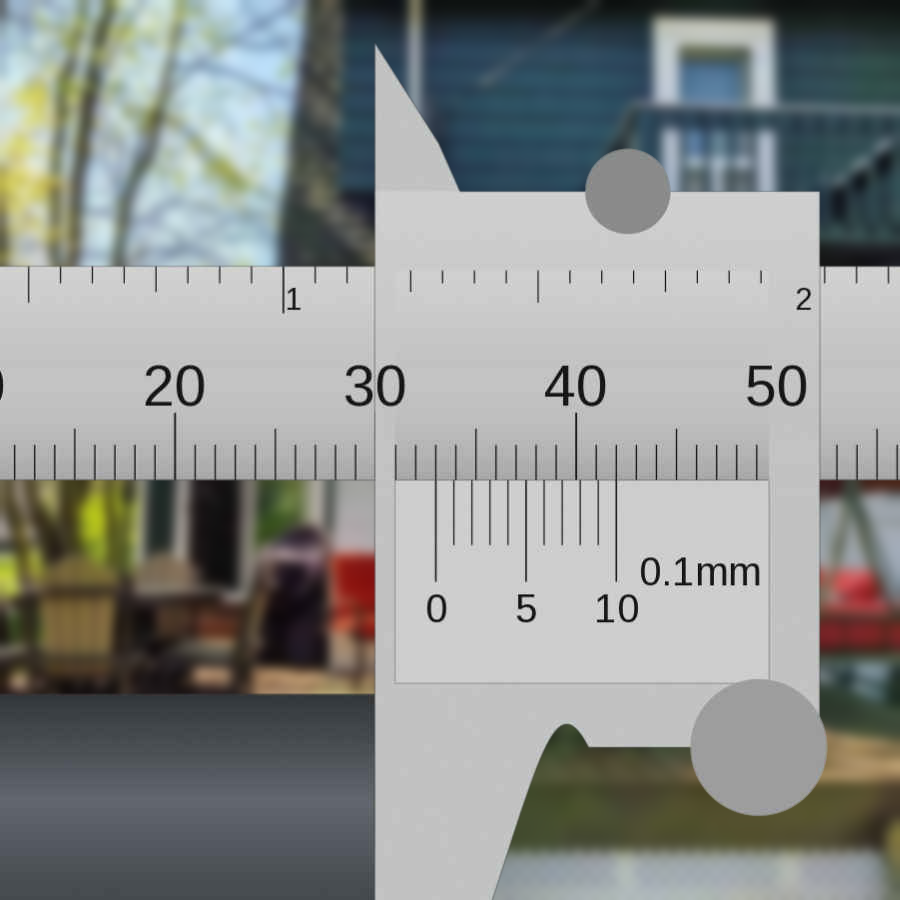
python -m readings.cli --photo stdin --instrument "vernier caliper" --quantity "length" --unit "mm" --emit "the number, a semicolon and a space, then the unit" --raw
33.0; mm
